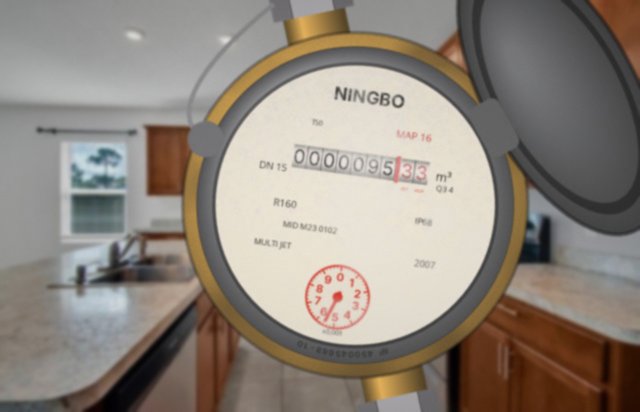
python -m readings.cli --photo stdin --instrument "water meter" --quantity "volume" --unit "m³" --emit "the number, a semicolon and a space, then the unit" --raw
95.335; m³
